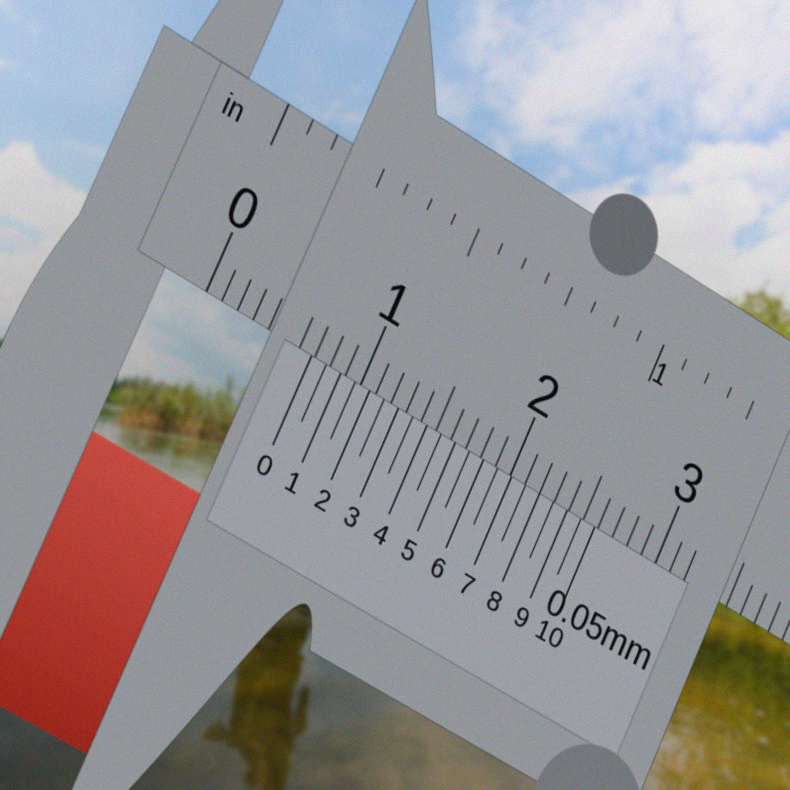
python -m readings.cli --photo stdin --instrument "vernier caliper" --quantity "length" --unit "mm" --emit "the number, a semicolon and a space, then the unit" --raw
6.8; mm
